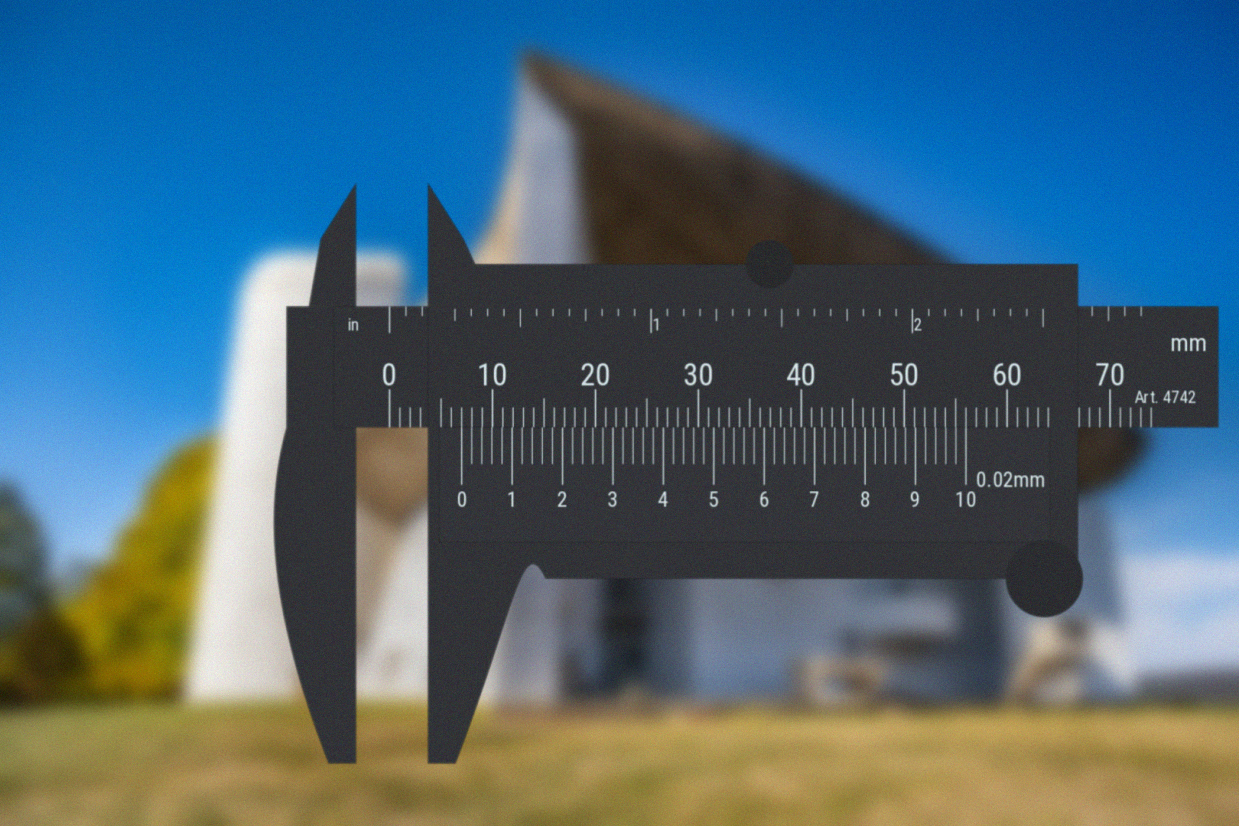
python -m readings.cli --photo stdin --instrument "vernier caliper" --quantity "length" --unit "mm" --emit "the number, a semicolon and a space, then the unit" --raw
7.0; mm
